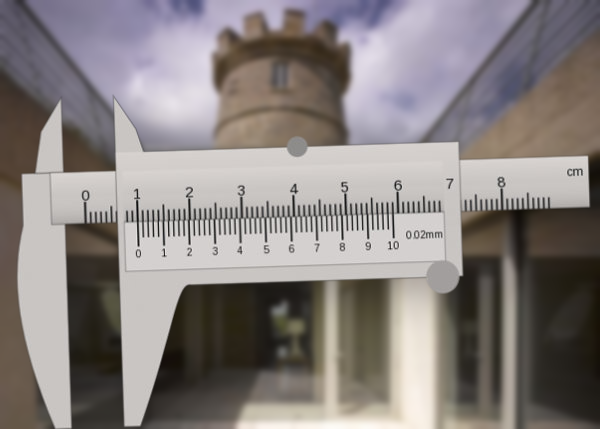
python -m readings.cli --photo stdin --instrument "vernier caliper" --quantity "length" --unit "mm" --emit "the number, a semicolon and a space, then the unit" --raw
10.0; mm
